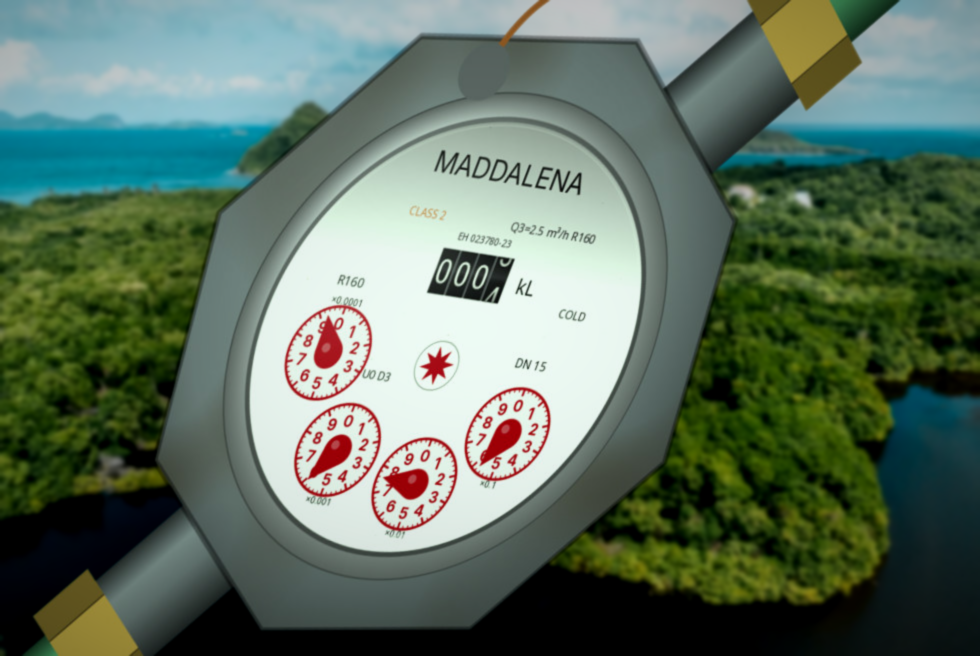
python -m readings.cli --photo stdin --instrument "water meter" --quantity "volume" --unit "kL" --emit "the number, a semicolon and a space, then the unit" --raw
3.5759; kL
